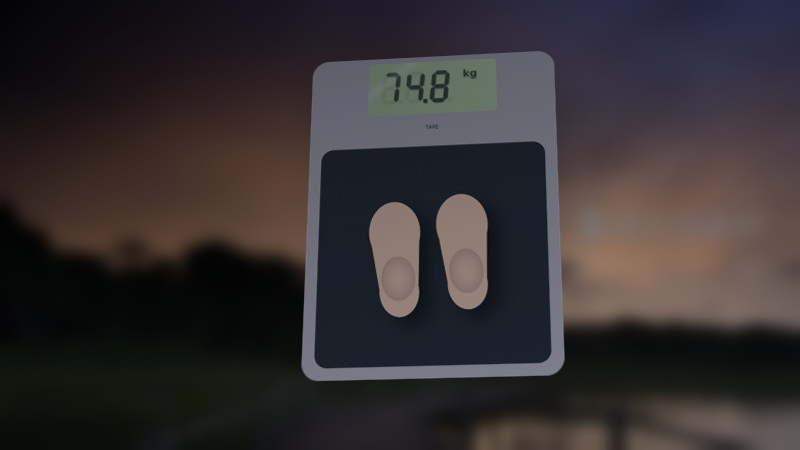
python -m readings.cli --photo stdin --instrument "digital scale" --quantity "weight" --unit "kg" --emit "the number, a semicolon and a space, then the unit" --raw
74.8; kg
